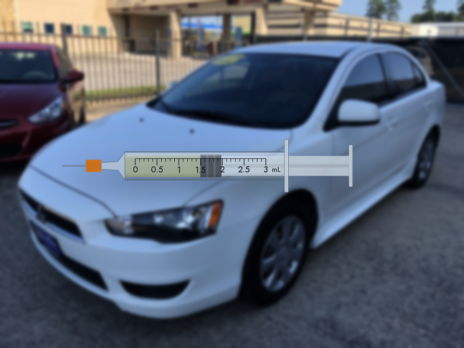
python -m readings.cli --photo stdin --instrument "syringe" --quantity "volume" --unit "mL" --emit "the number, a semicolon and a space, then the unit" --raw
1.5; mL
